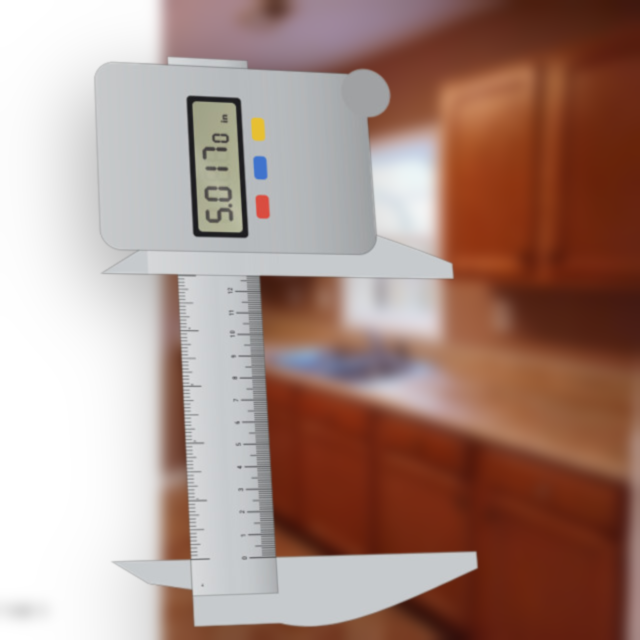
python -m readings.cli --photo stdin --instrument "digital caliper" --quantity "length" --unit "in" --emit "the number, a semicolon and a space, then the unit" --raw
5.0170; in
